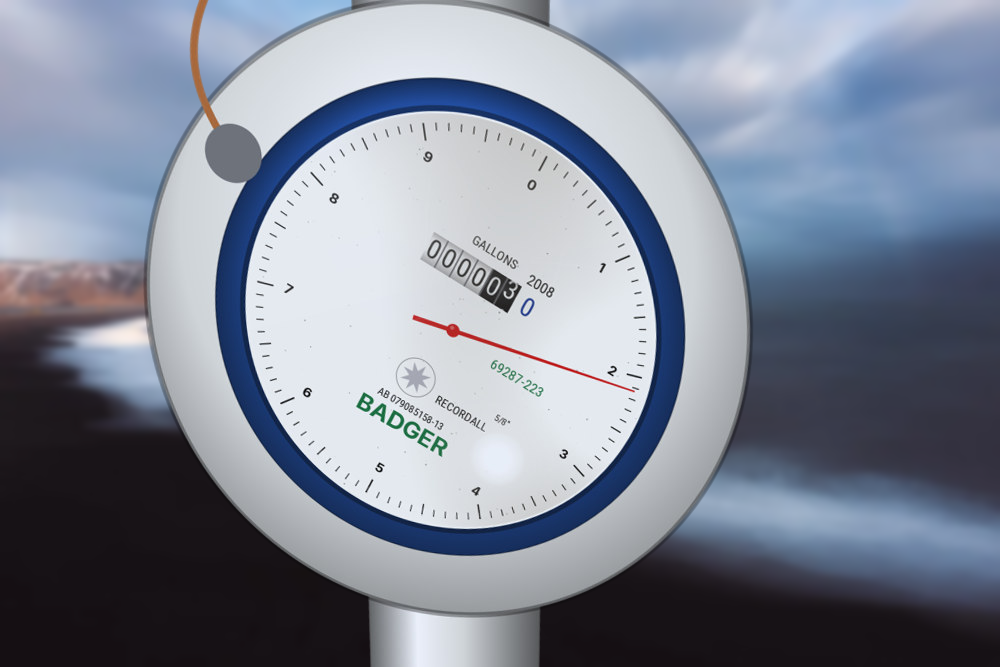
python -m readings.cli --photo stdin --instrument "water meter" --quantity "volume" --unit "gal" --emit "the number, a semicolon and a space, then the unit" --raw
32.1; gal
